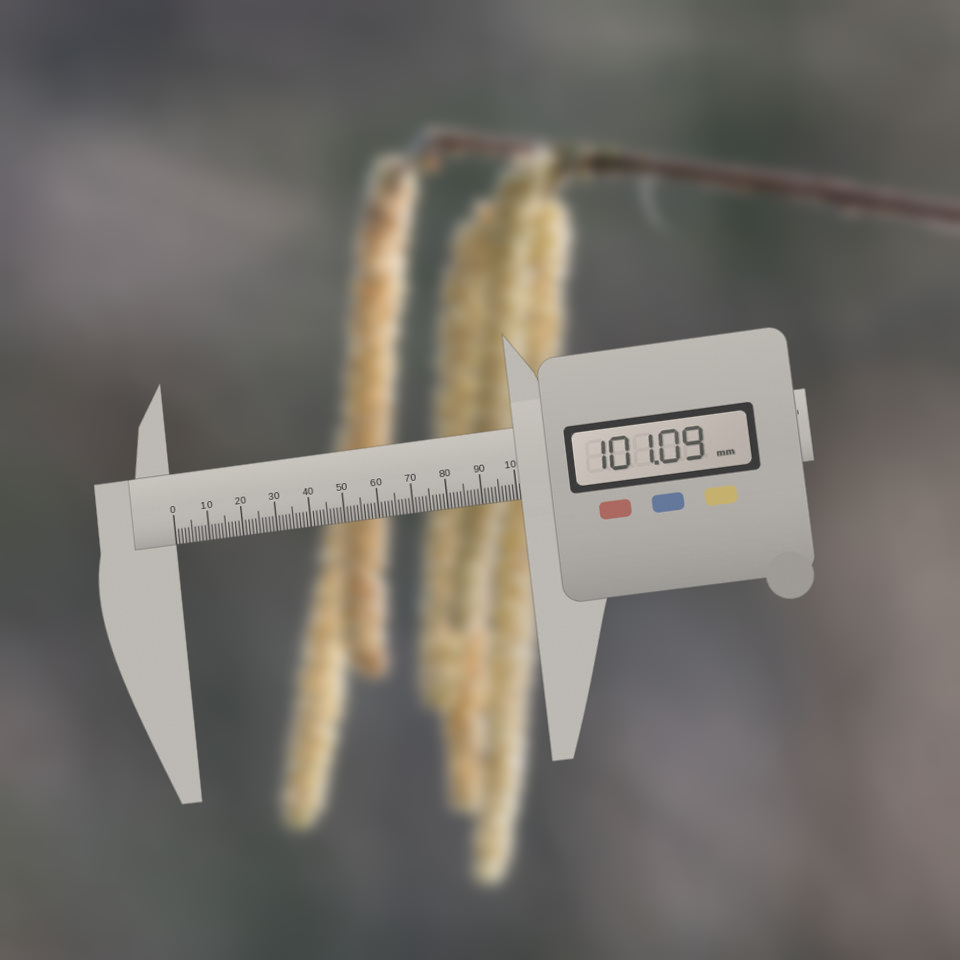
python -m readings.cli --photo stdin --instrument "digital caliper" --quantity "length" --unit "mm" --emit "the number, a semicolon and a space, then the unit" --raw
101.09; mm
